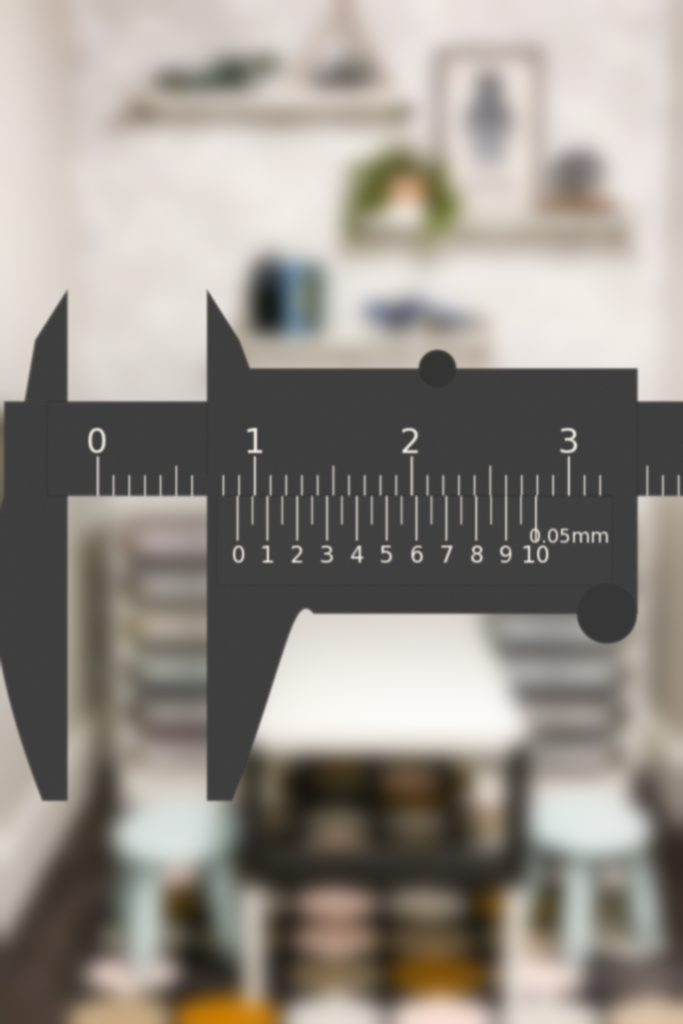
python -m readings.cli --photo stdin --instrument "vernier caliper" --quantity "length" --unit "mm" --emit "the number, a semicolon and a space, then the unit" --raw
8.9; mm
